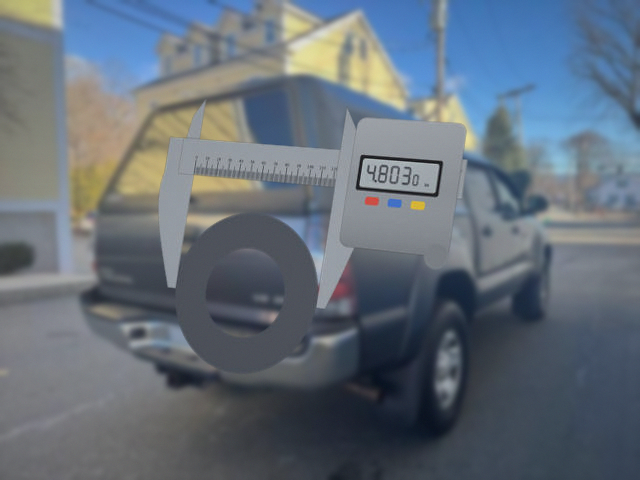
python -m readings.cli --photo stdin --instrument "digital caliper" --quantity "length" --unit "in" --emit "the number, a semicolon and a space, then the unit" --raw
4.8030; in
